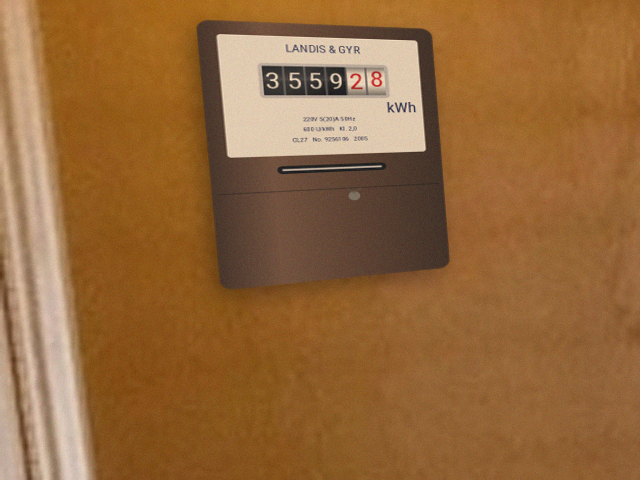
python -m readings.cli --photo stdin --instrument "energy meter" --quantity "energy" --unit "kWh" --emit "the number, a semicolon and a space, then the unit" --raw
3559.28; kWh
